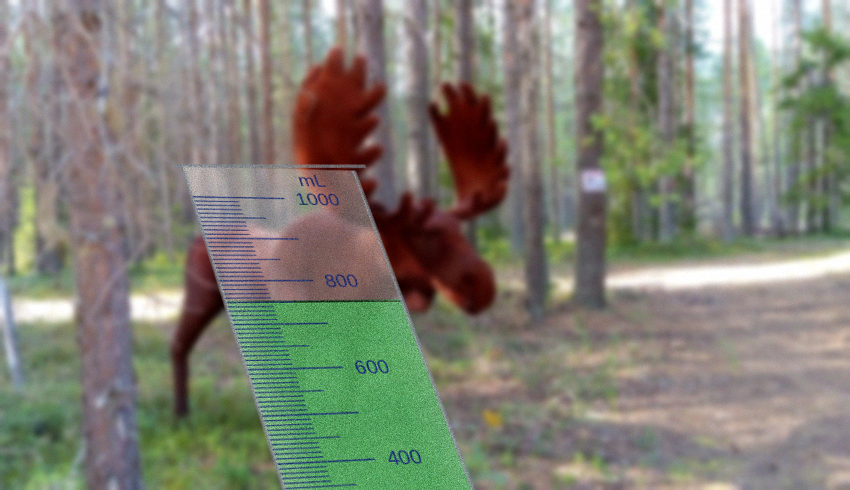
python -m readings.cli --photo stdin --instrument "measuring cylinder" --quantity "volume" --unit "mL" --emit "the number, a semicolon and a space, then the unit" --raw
750; mL
